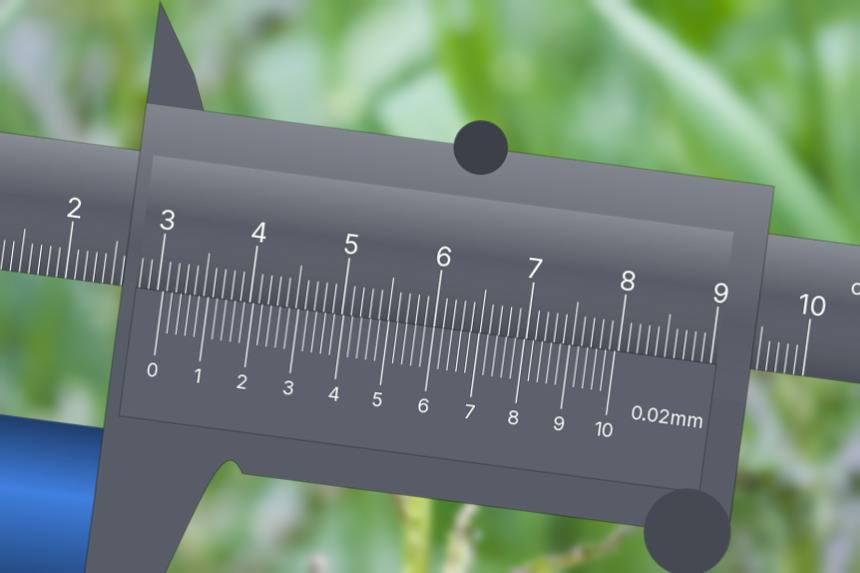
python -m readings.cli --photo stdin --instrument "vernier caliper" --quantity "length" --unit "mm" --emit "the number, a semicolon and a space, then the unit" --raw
30.6; mm
